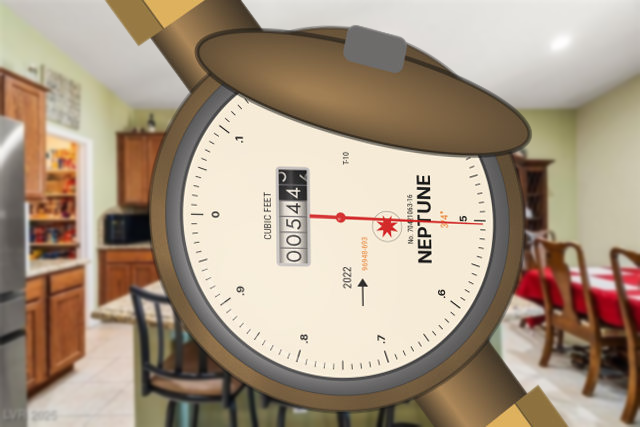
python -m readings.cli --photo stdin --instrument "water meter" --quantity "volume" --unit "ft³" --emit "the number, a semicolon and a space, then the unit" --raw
5445.50; ft³
